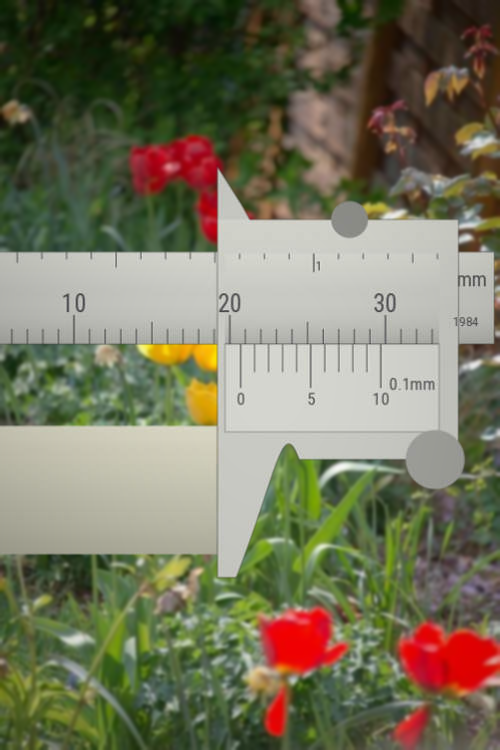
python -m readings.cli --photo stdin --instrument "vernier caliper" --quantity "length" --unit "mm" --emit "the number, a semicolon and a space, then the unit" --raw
20.7; mm
